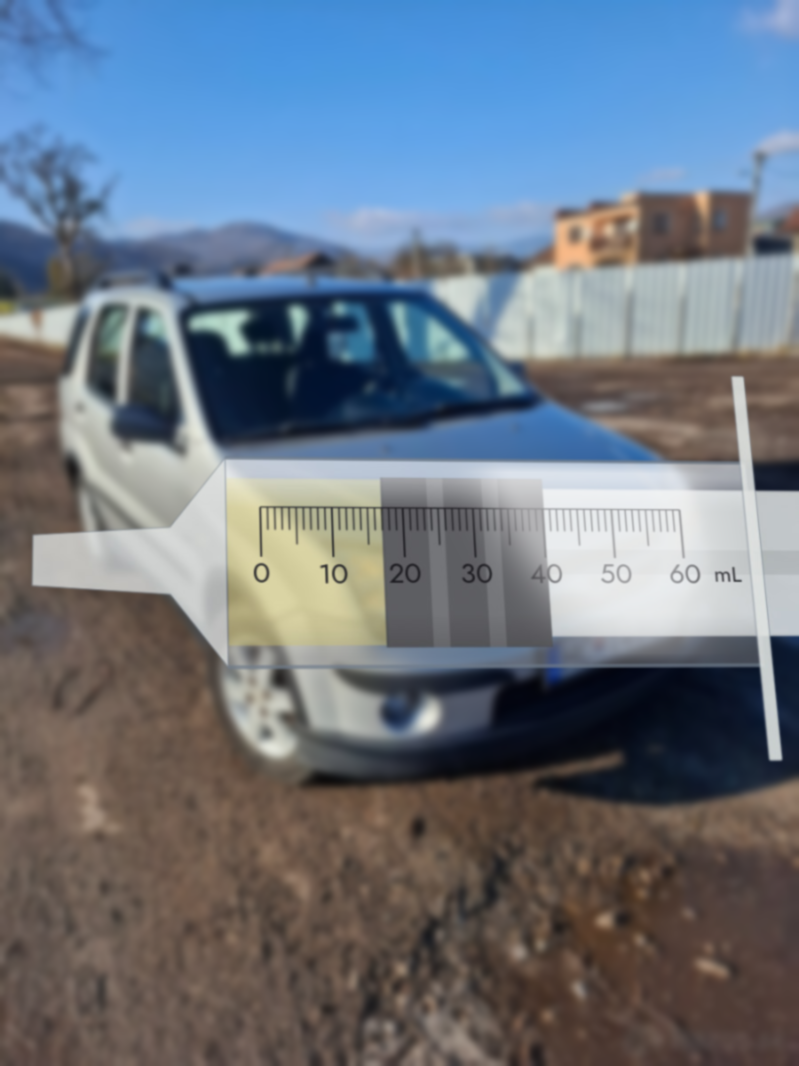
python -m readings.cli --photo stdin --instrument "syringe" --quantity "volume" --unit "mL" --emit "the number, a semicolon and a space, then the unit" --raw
17; mL
